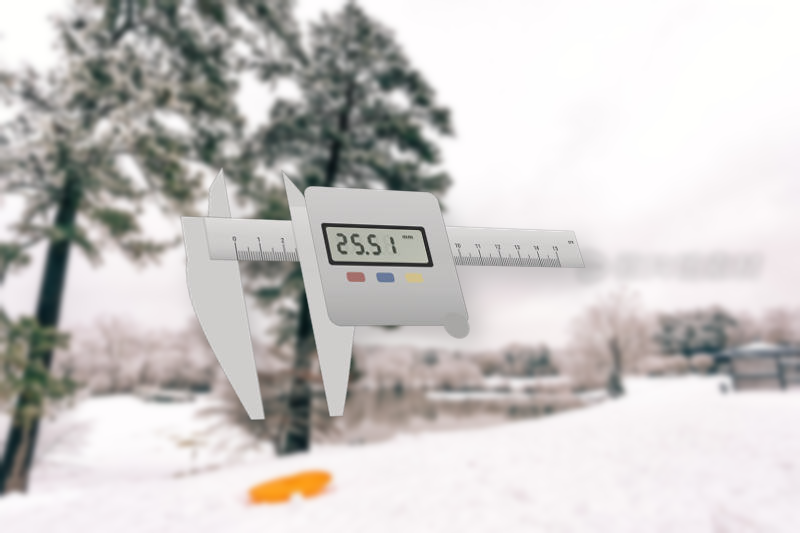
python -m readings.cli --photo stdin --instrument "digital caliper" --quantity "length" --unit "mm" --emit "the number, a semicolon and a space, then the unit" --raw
25.51; mm
